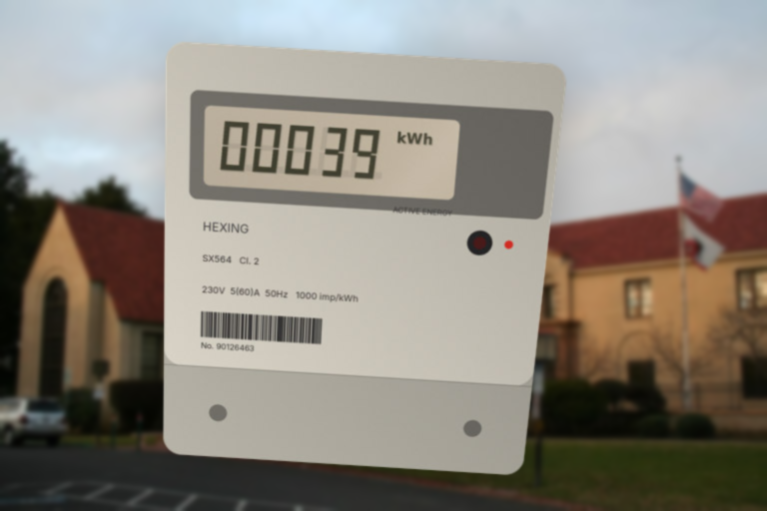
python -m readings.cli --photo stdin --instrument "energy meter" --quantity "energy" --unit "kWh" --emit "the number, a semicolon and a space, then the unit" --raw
39; kWh
